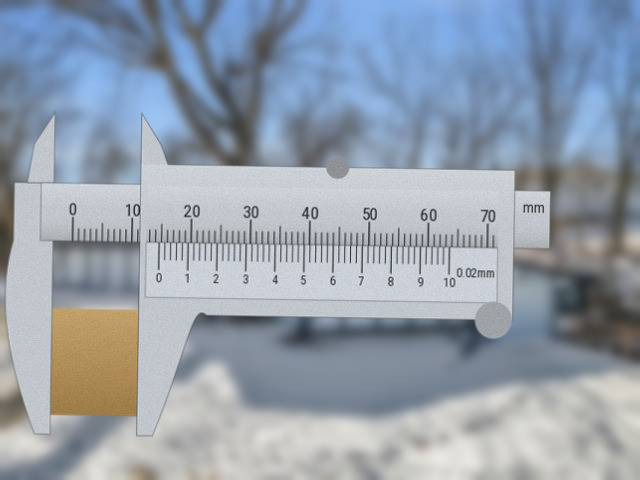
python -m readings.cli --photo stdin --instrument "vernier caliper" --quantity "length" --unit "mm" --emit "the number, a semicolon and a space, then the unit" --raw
14.6; mm
